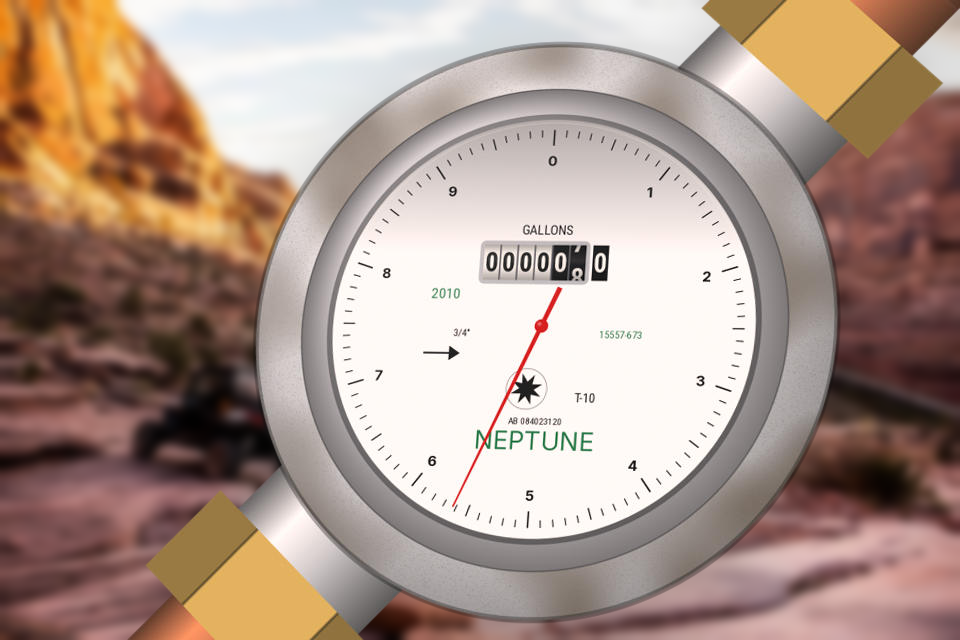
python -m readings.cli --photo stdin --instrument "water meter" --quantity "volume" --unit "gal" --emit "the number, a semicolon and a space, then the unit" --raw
75.6; gal
